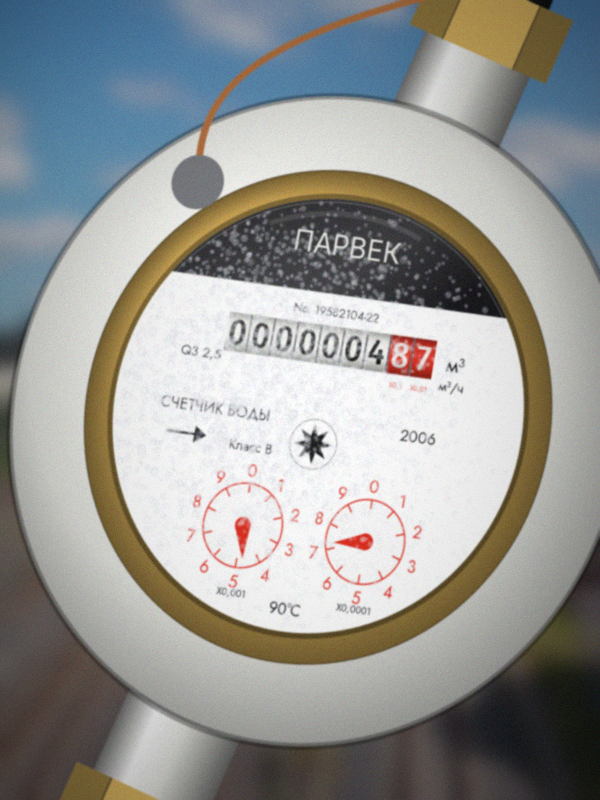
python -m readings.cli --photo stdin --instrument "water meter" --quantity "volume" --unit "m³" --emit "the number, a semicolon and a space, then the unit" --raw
4.8747; m³
